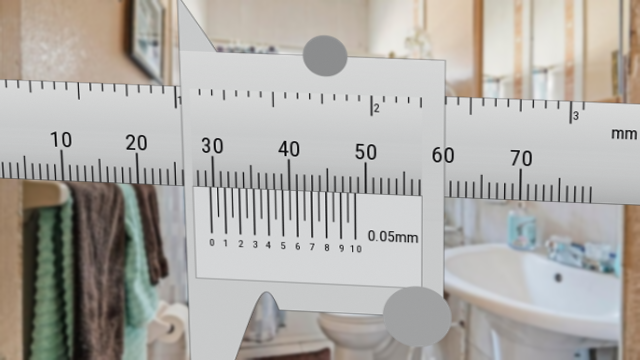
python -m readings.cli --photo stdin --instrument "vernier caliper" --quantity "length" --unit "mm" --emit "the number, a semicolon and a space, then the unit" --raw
29.6; mm
